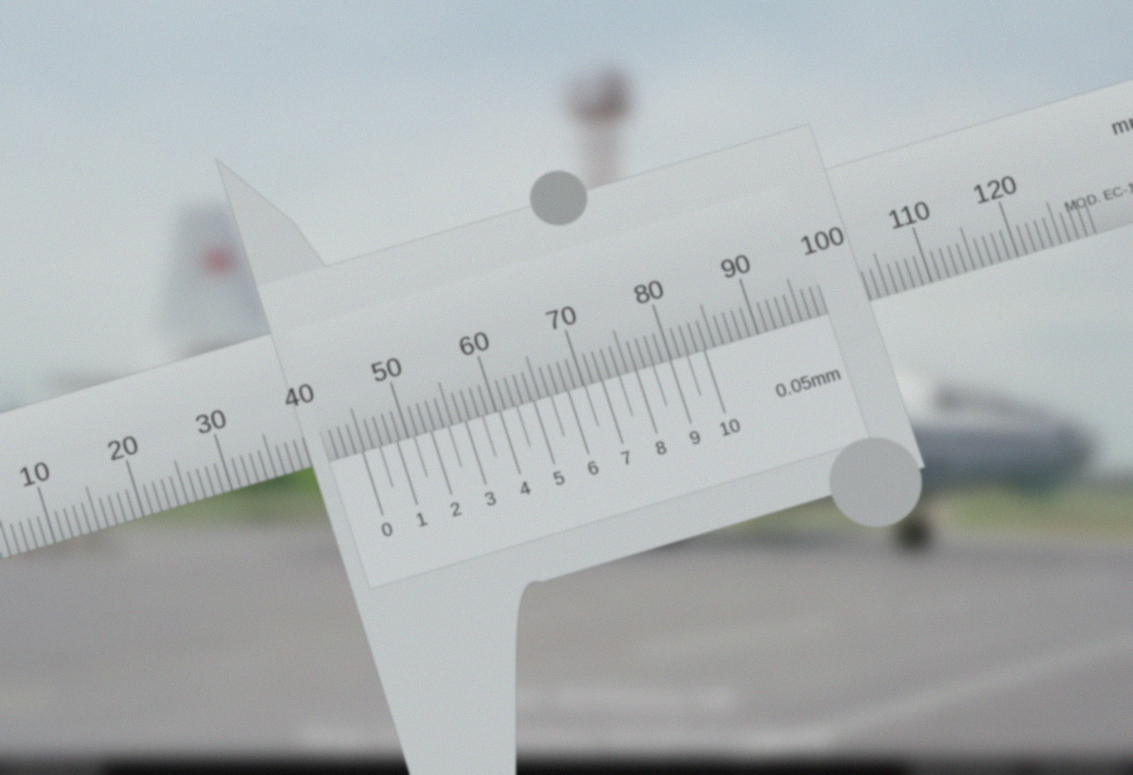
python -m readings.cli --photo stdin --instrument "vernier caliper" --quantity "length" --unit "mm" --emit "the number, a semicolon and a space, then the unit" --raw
44.8; mm
